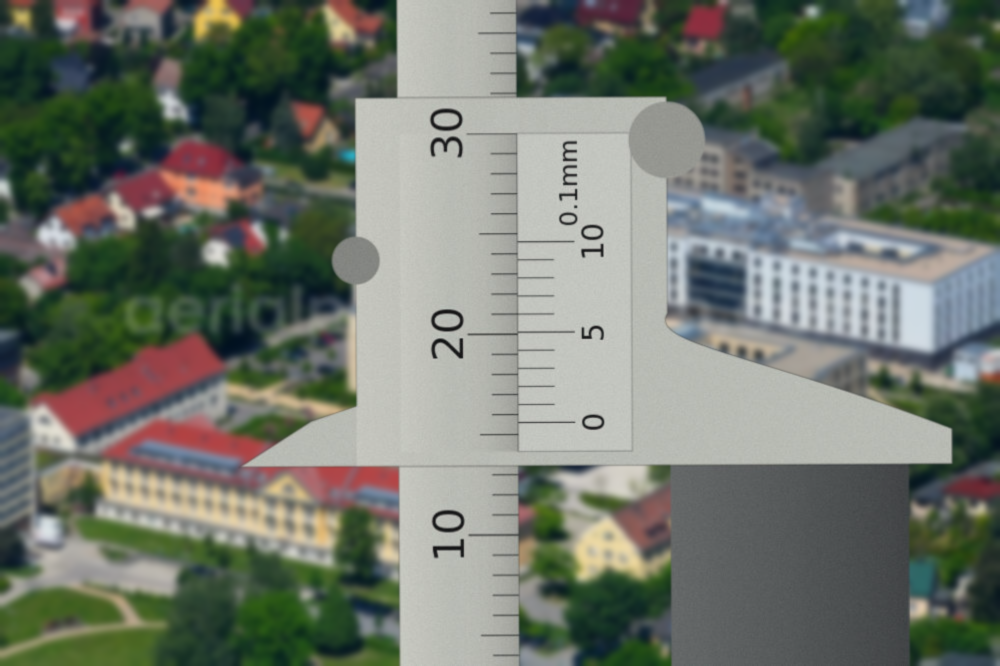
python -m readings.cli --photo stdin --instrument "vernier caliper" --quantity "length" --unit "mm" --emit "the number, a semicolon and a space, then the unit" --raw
15.6; mm
